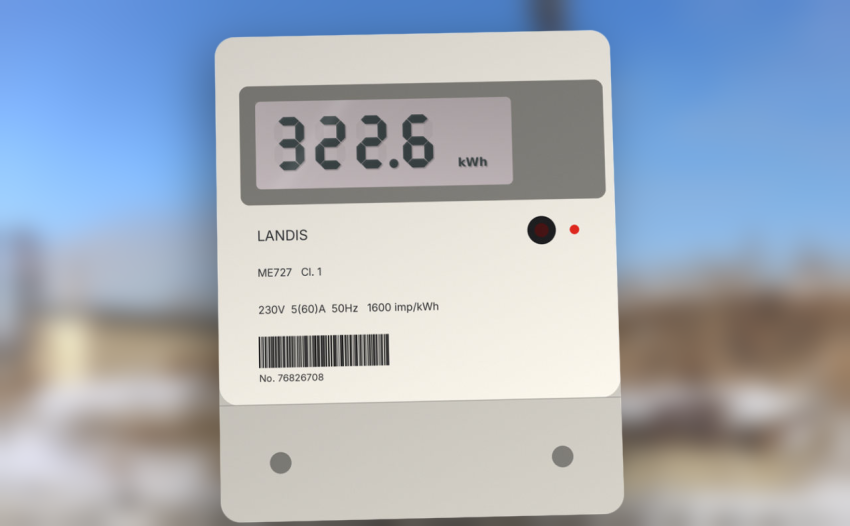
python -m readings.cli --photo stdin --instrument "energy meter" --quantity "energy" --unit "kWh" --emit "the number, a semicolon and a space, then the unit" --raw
322.6; kWh
